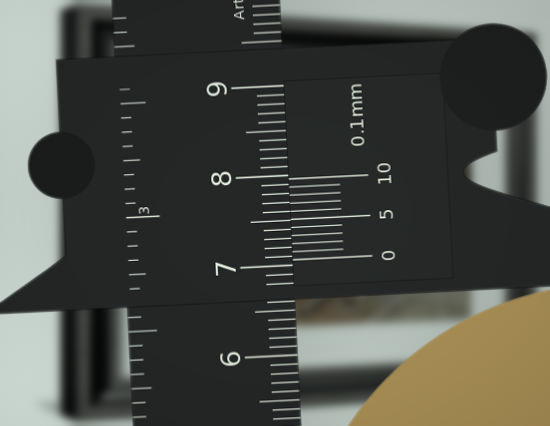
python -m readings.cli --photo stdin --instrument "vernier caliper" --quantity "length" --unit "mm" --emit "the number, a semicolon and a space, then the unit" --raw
70.6; mm
